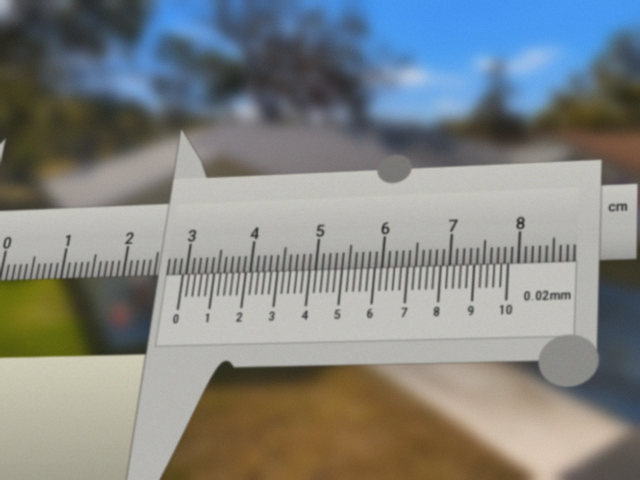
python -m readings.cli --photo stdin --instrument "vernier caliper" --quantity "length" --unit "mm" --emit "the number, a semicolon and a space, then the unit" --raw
29.5; mm
